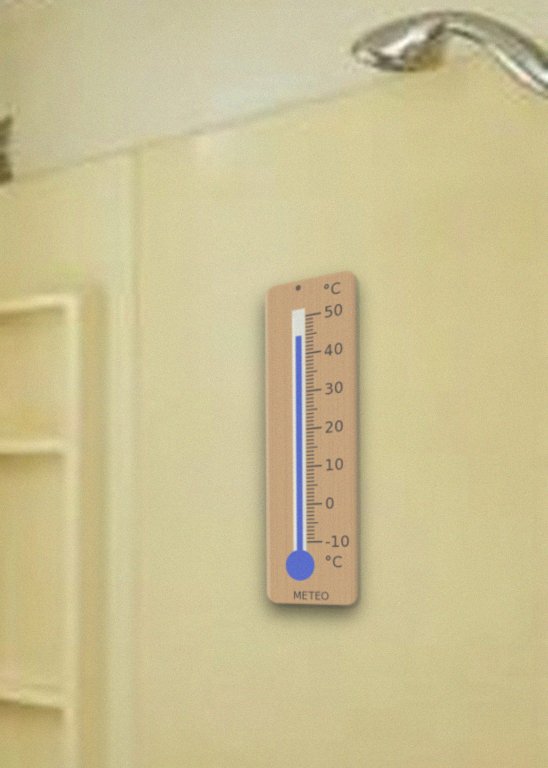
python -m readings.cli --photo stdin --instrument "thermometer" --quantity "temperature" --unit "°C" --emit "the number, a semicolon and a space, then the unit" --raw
45; °C
